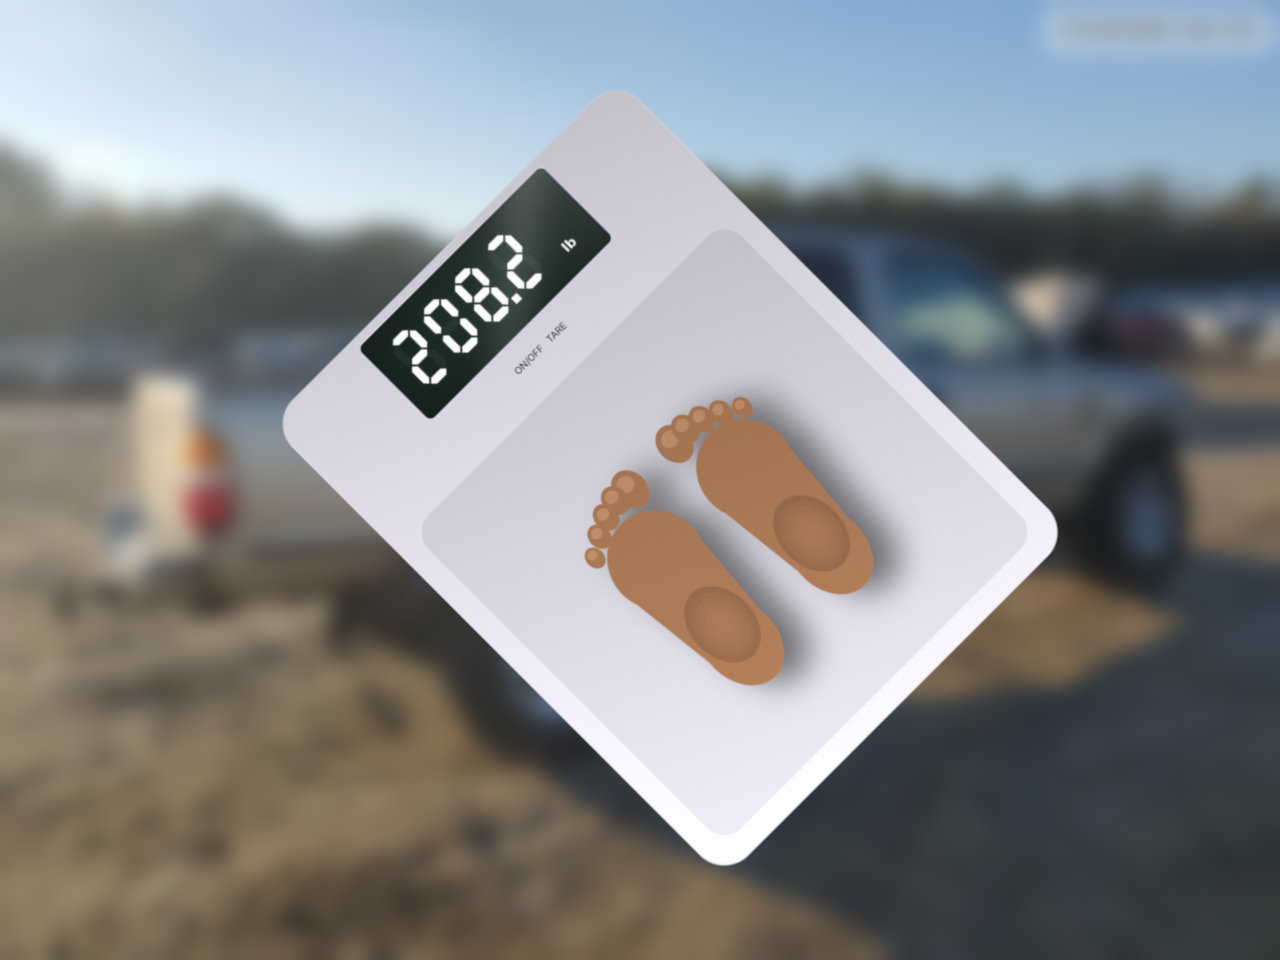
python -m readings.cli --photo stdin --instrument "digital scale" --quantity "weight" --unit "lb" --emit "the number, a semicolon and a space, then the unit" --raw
208.2; lb
